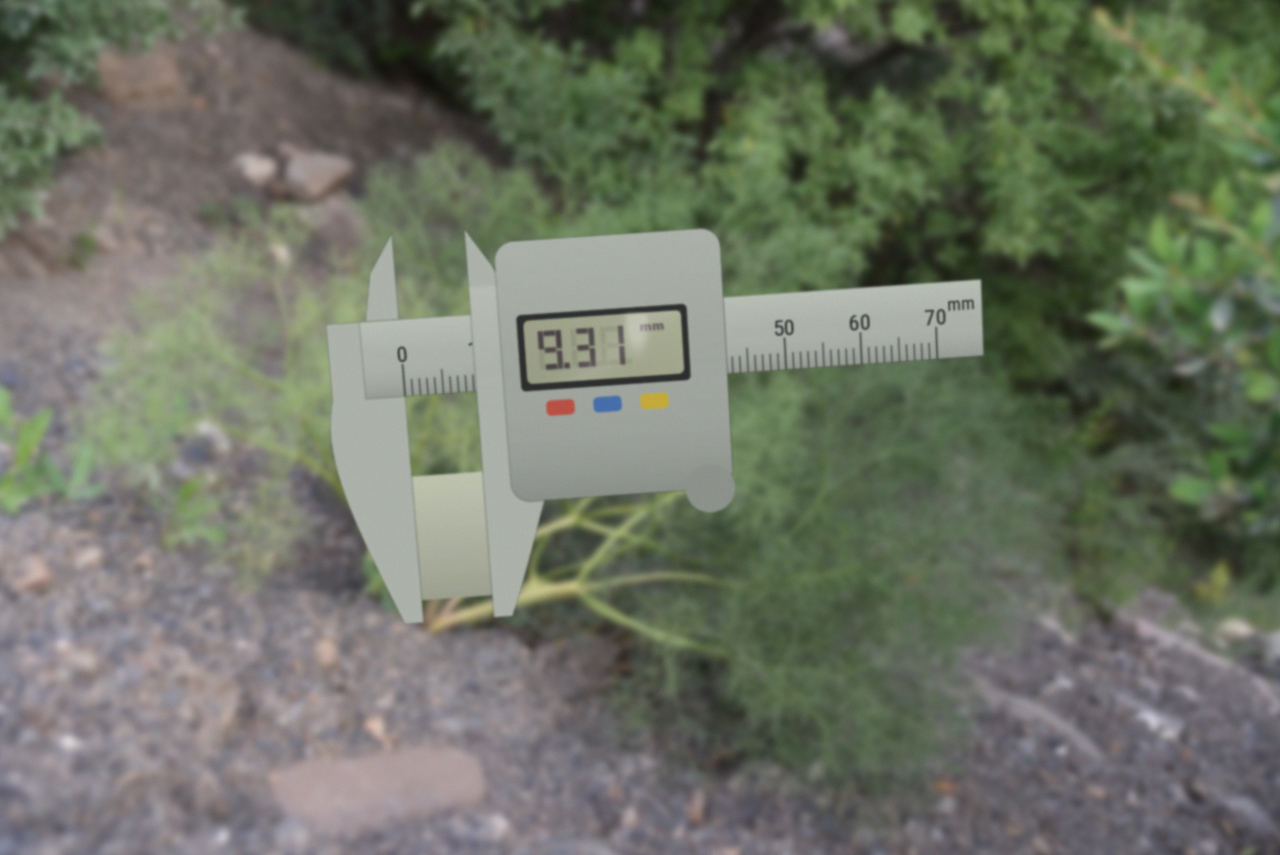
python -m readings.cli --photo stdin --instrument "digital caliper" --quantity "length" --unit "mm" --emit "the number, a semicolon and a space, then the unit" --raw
9.31; mm
